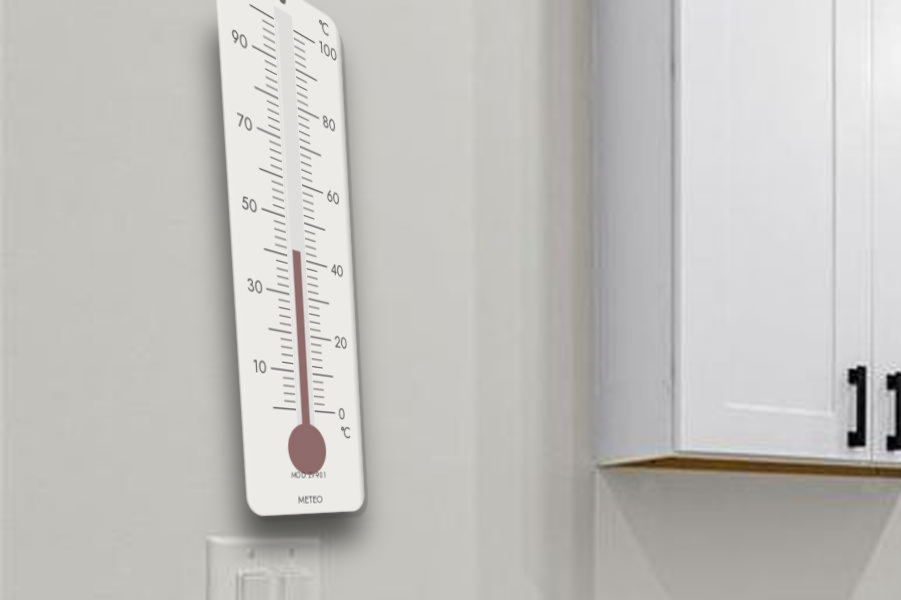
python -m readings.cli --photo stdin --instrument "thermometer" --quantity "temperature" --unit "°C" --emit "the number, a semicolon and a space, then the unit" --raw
42; °C
